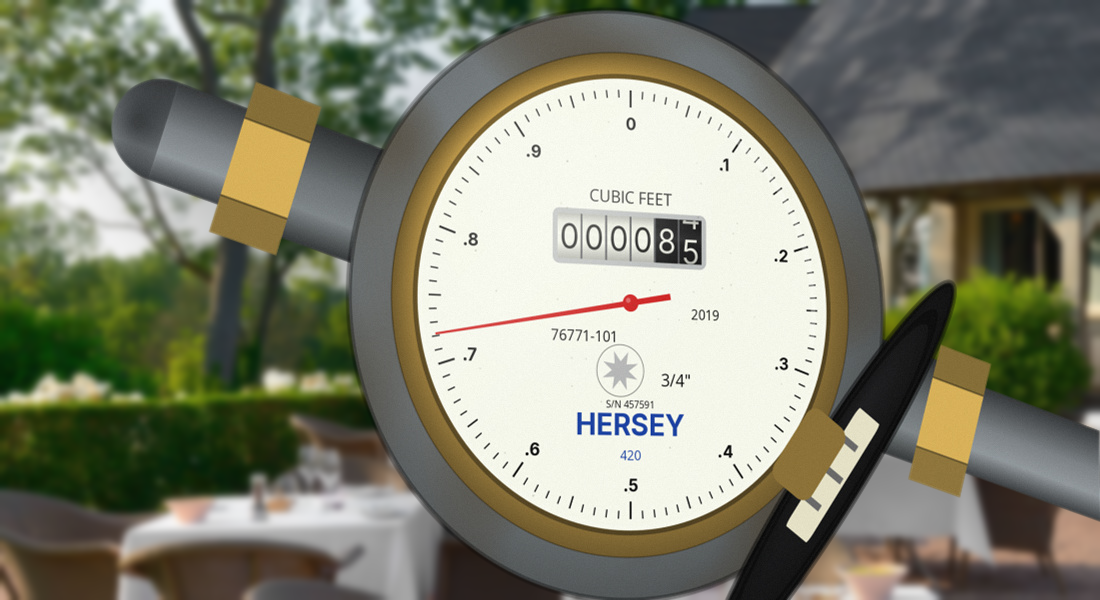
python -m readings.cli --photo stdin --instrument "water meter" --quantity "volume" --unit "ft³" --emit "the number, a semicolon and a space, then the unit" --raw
84.72; ft³
